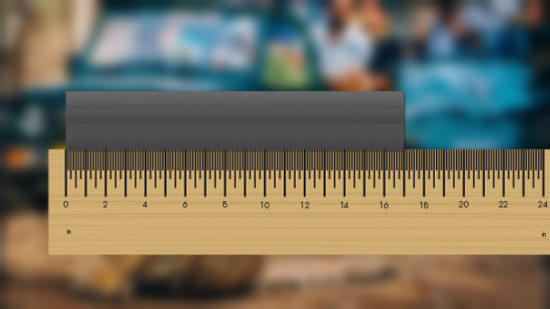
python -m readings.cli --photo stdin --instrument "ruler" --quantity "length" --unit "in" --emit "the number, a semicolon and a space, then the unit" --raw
17; in
